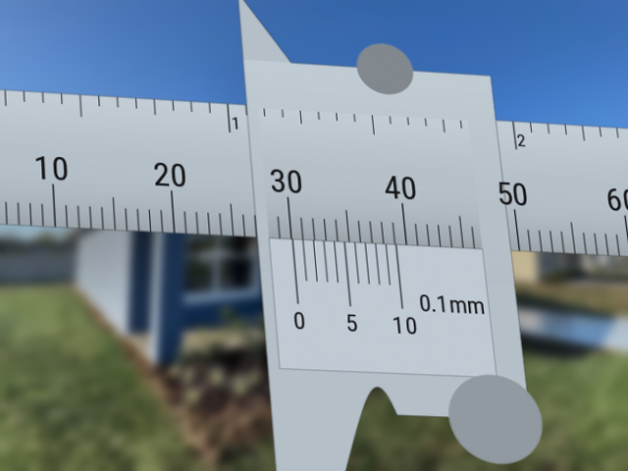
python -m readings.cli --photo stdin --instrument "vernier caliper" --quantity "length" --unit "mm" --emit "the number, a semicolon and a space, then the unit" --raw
30.1; mm
